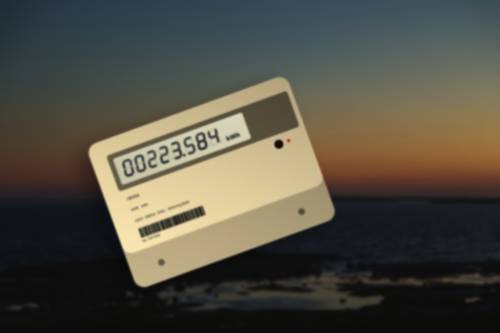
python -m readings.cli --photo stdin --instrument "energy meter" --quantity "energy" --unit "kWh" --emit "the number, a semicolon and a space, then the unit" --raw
223.584; kWh
